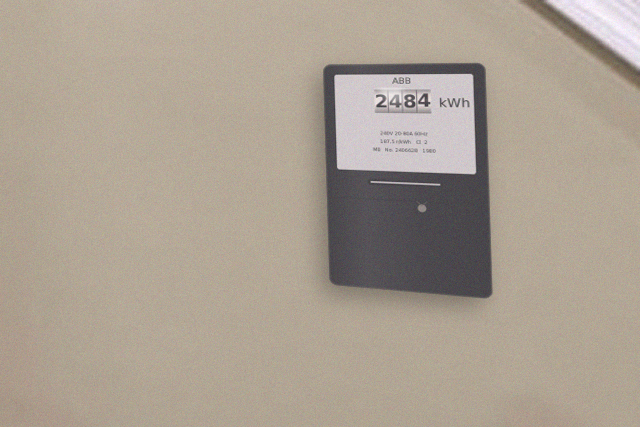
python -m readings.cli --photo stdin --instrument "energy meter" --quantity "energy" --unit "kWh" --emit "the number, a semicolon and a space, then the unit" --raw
2484; kWh
